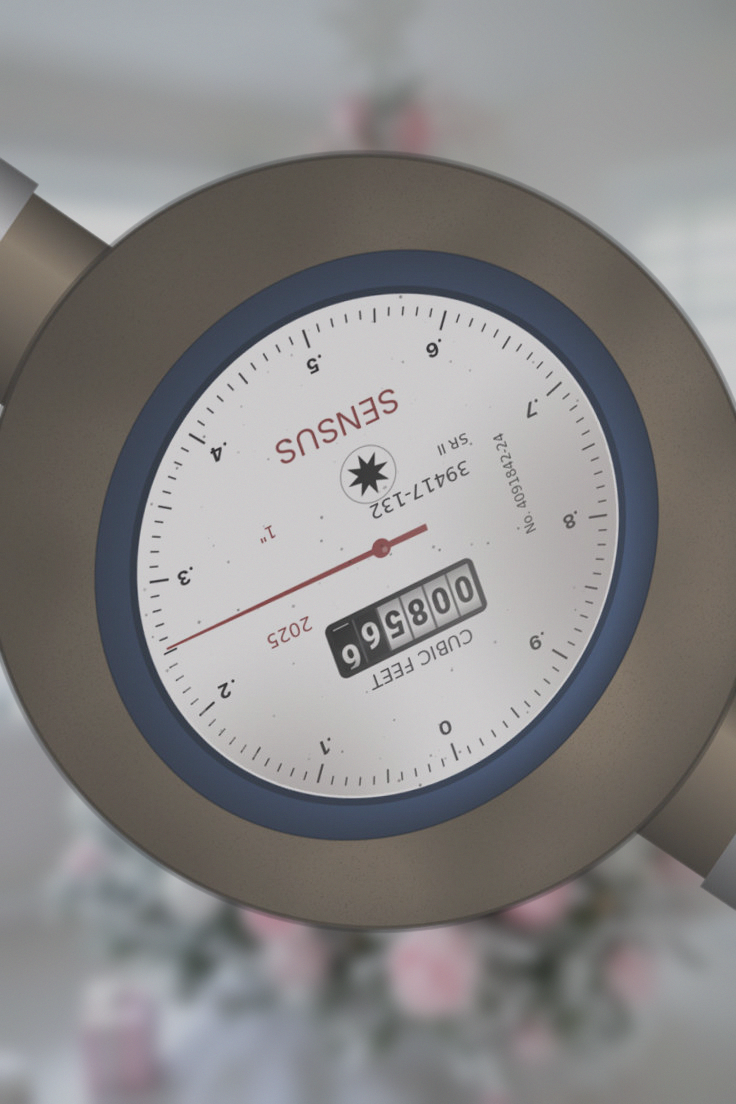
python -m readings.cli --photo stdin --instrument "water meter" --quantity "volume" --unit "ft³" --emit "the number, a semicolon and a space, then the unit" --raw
8566.25; ft³
